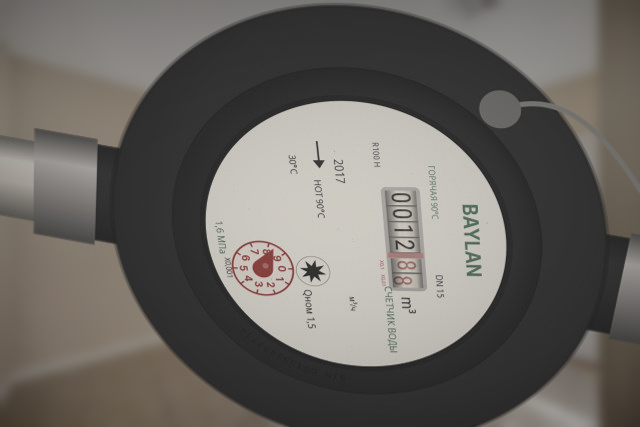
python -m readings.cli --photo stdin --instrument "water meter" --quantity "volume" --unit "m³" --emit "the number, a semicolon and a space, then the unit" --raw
12.878; m³
